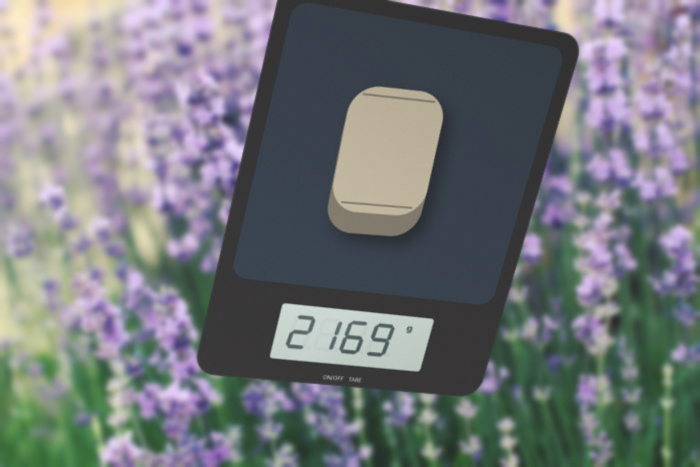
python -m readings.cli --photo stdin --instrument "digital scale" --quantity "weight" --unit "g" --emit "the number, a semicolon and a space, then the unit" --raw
2169; g
